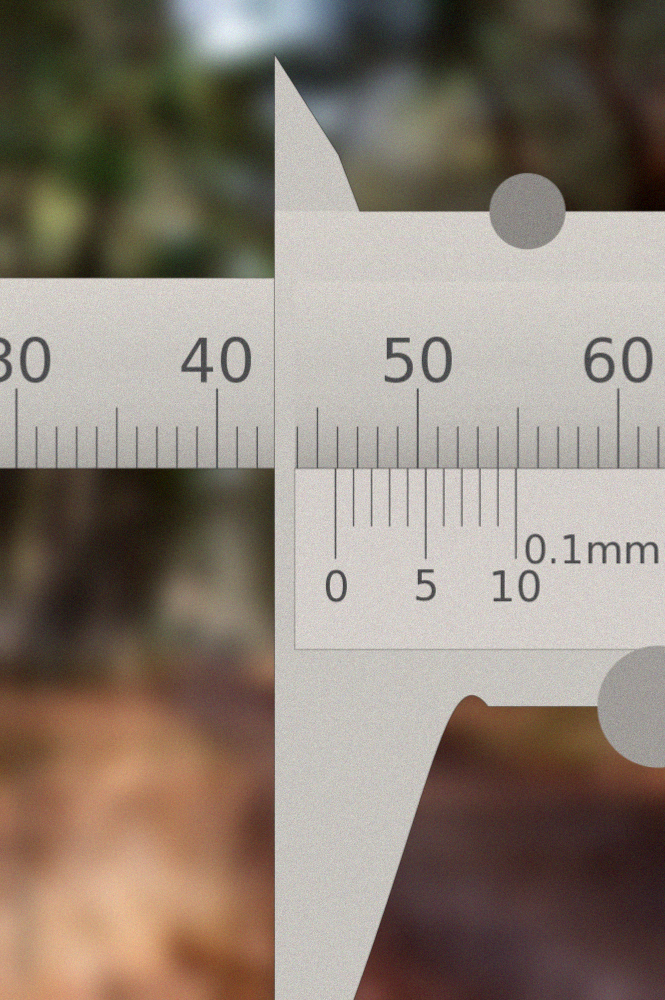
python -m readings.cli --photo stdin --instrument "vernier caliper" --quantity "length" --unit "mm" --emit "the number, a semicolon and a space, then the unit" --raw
45.9; mm
